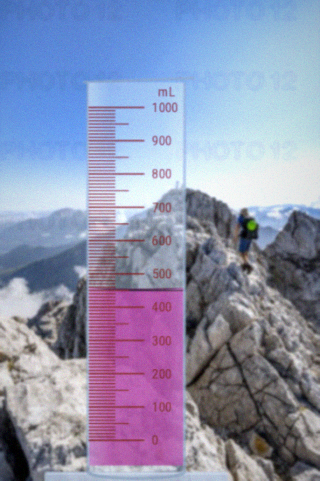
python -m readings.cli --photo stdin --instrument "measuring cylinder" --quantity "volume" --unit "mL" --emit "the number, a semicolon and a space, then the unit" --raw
450; mL
